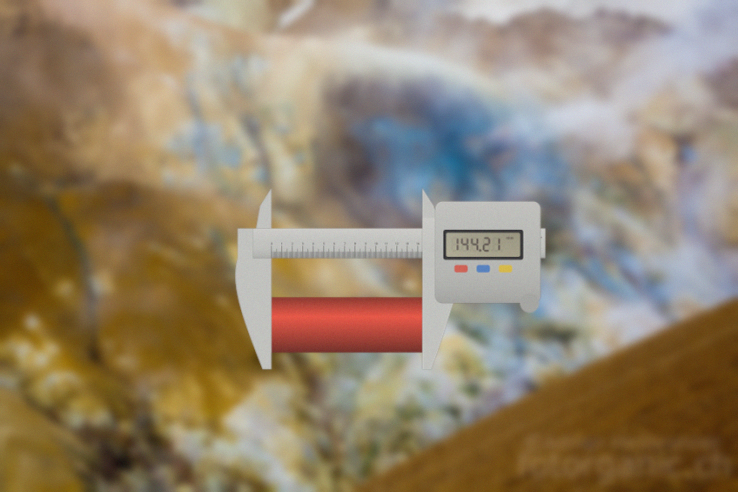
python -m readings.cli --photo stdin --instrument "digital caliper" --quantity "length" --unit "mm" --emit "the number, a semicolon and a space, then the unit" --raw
144.21; mm
